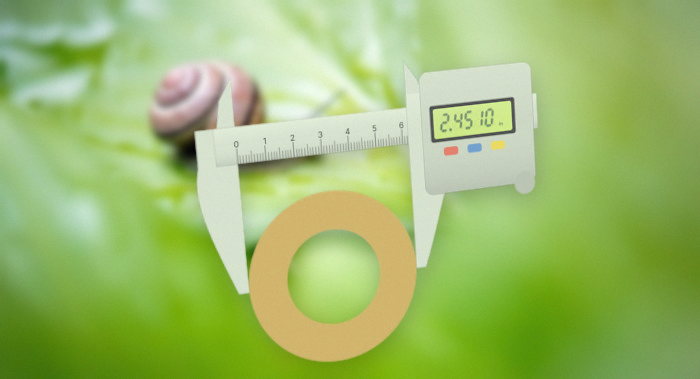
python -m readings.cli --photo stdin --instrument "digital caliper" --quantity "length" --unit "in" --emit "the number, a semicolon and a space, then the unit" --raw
2.4510; in
